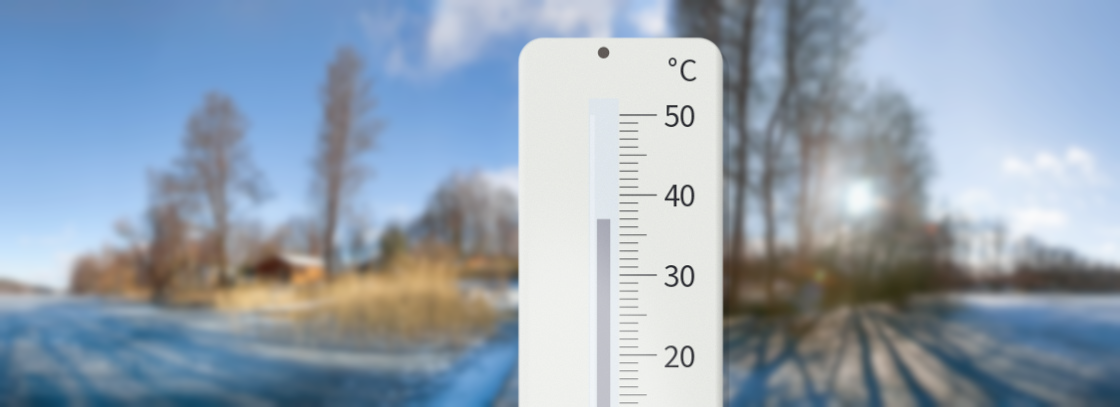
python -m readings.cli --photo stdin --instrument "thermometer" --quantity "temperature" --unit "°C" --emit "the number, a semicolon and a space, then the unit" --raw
37; °C
